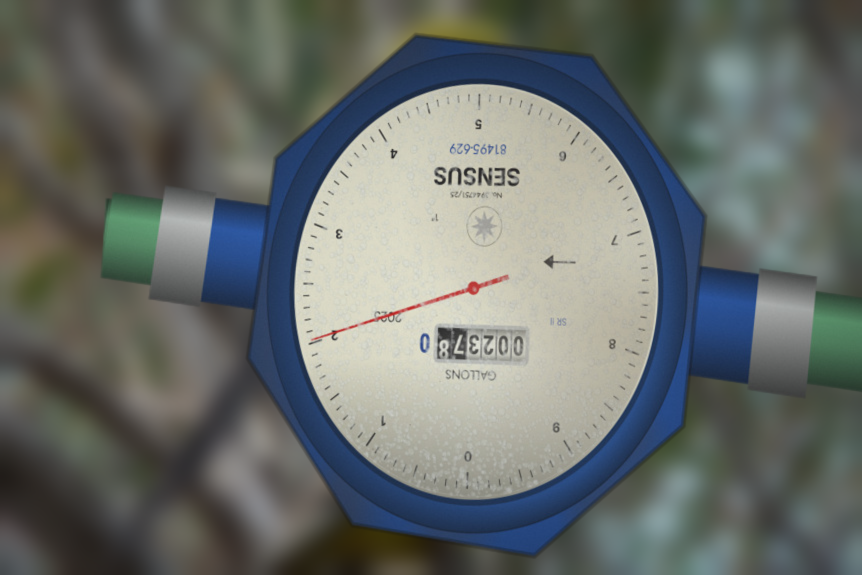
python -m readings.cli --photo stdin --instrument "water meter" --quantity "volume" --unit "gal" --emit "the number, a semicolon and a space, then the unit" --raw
23782.0; gal
